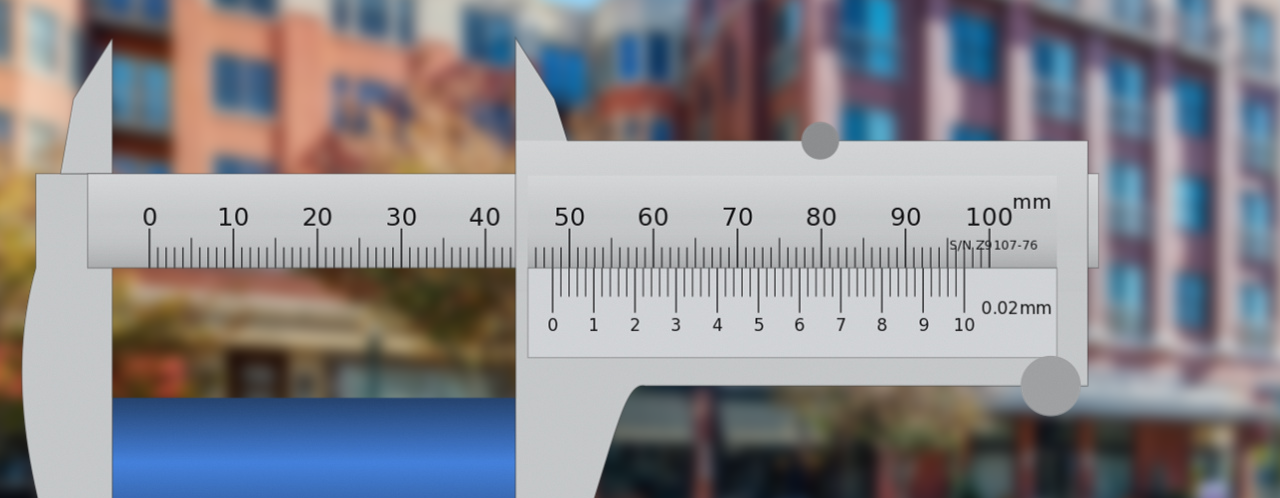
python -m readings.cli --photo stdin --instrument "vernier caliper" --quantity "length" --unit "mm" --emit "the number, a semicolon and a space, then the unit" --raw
48.0; mm
